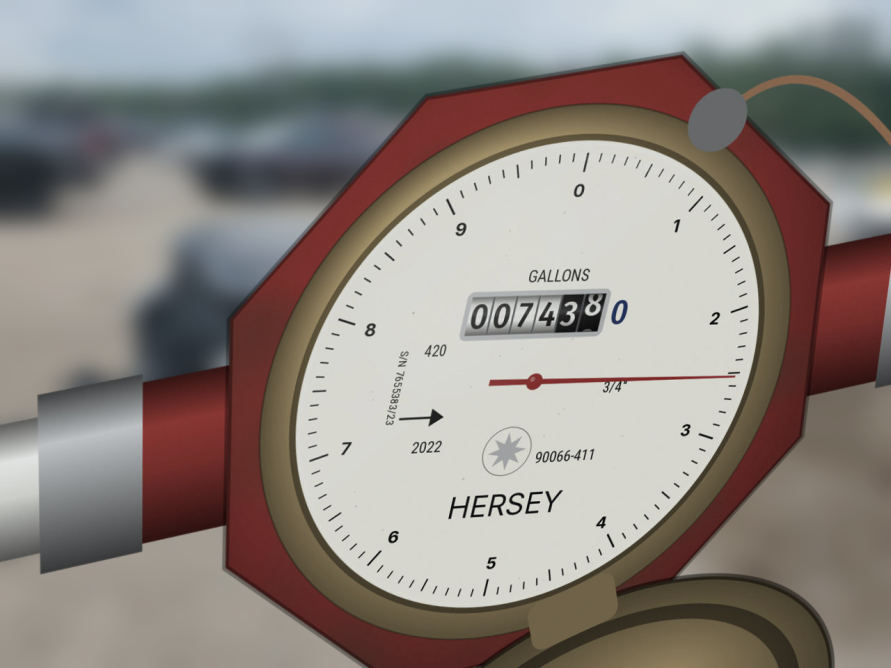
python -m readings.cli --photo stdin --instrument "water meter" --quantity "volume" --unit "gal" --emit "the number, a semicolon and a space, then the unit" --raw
74382.5; gal
